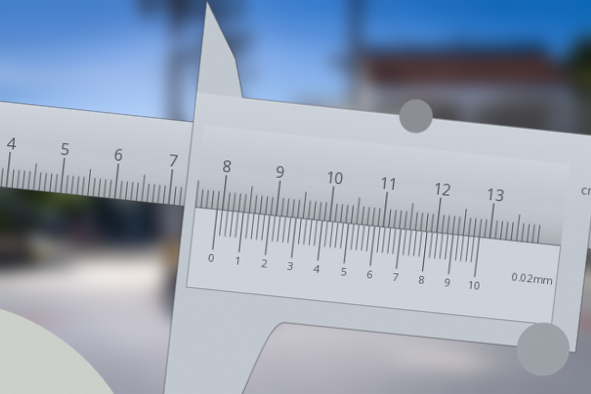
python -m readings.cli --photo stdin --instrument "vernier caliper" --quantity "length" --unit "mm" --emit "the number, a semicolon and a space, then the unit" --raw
79.0; mm
